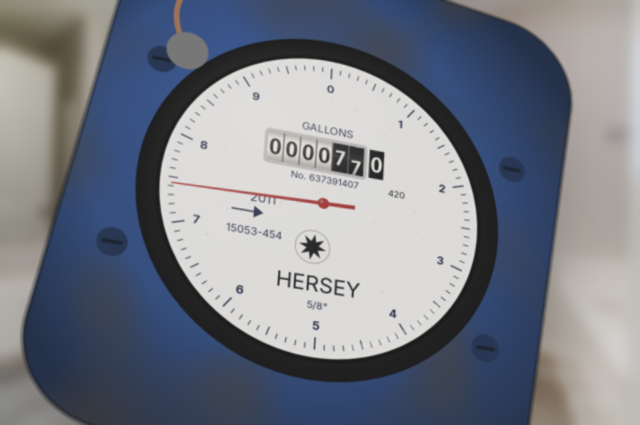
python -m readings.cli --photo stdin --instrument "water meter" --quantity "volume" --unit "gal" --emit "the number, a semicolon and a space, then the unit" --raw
767.4; gal
